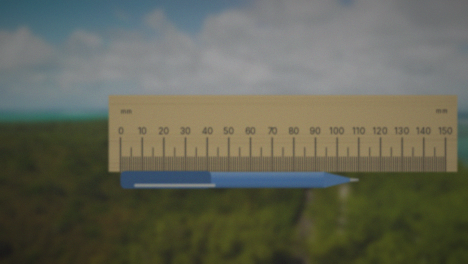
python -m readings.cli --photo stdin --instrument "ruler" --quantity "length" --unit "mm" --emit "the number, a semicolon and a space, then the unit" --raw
110; mm
